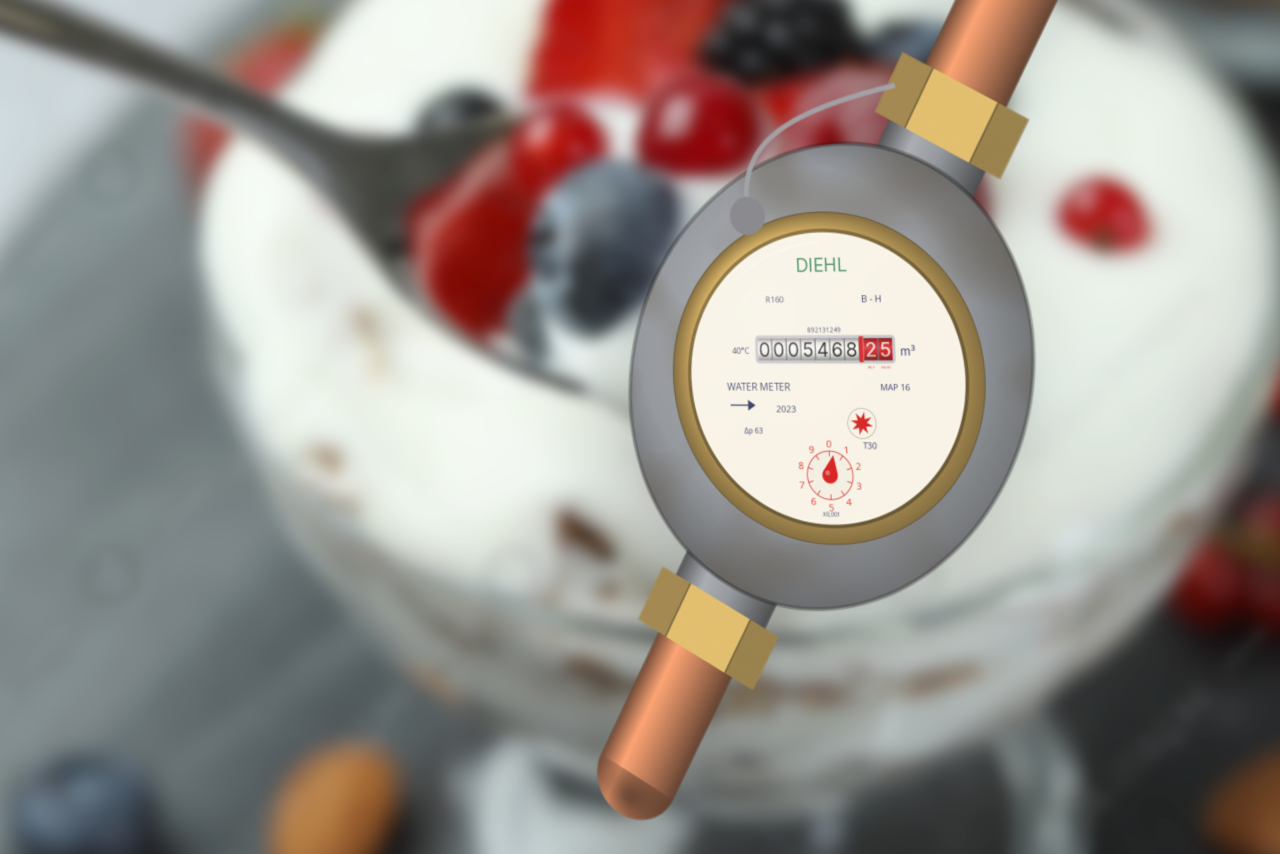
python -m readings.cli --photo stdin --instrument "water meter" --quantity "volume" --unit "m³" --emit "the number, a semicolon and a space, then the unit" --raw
5468.250; m³
